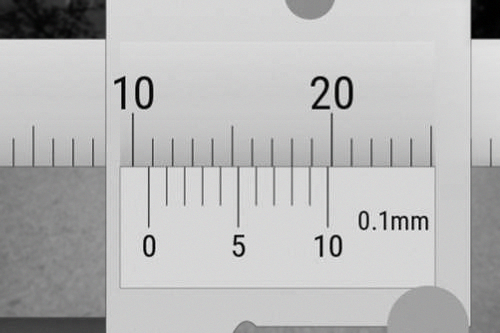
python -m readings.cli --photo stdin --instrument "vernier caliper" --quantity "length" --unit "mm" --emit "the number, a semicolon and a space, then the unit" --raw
10.8; mm
